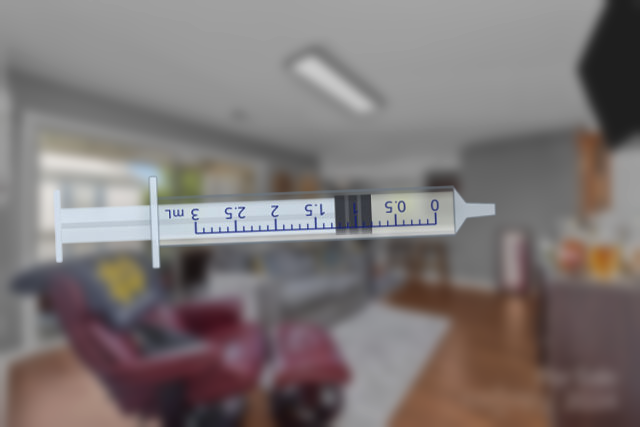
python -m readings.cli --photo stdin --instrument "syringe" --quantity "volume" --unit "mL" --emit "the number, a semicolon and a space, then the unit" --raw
0.8; mL
